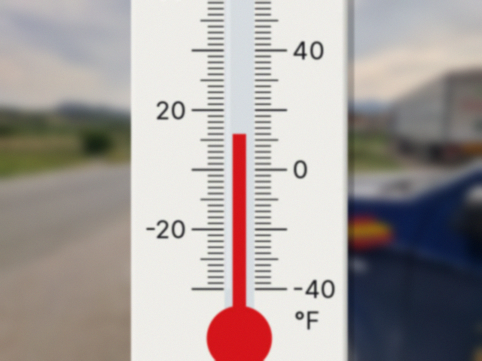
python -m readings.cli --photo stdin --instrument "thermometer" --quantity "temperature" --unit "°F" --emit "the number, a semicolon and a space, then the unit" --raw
12; °F
